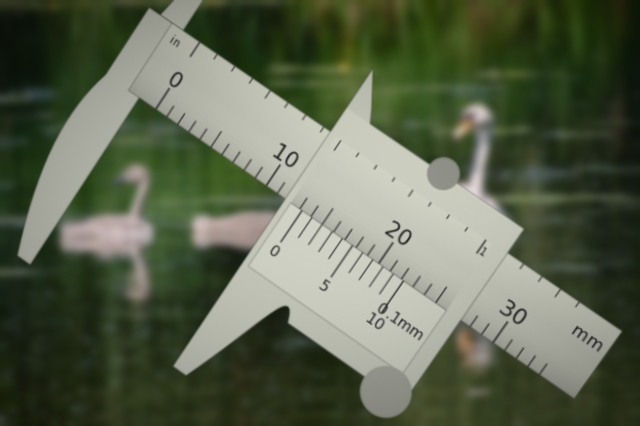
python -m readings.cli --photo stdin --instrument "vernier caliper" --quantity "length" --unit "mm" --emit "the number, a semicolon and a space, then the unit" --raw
13.2; mm
